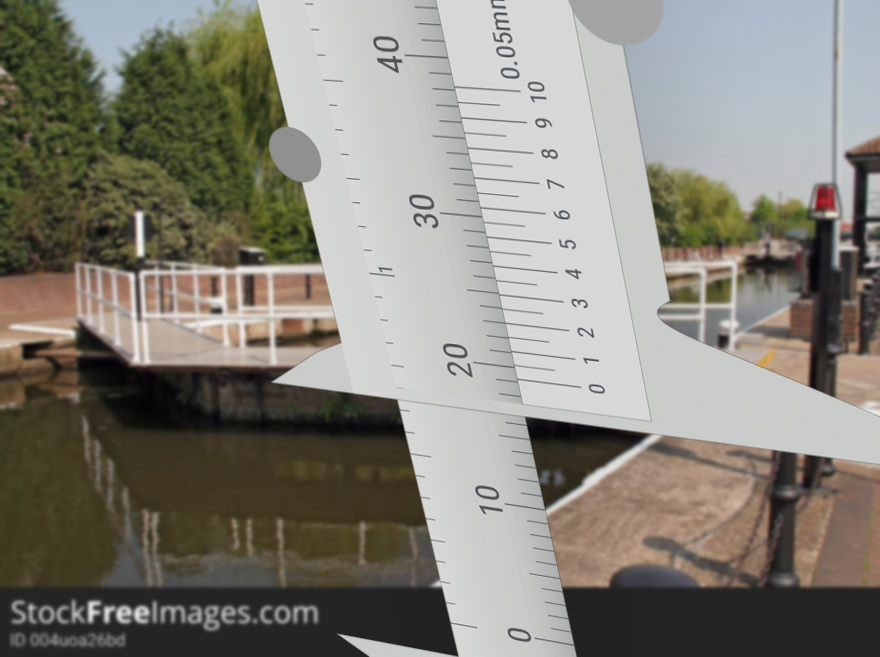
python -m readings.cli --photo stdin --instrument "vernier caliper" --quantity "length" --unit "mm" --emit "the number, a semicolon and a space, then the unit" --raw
19.2; mm
